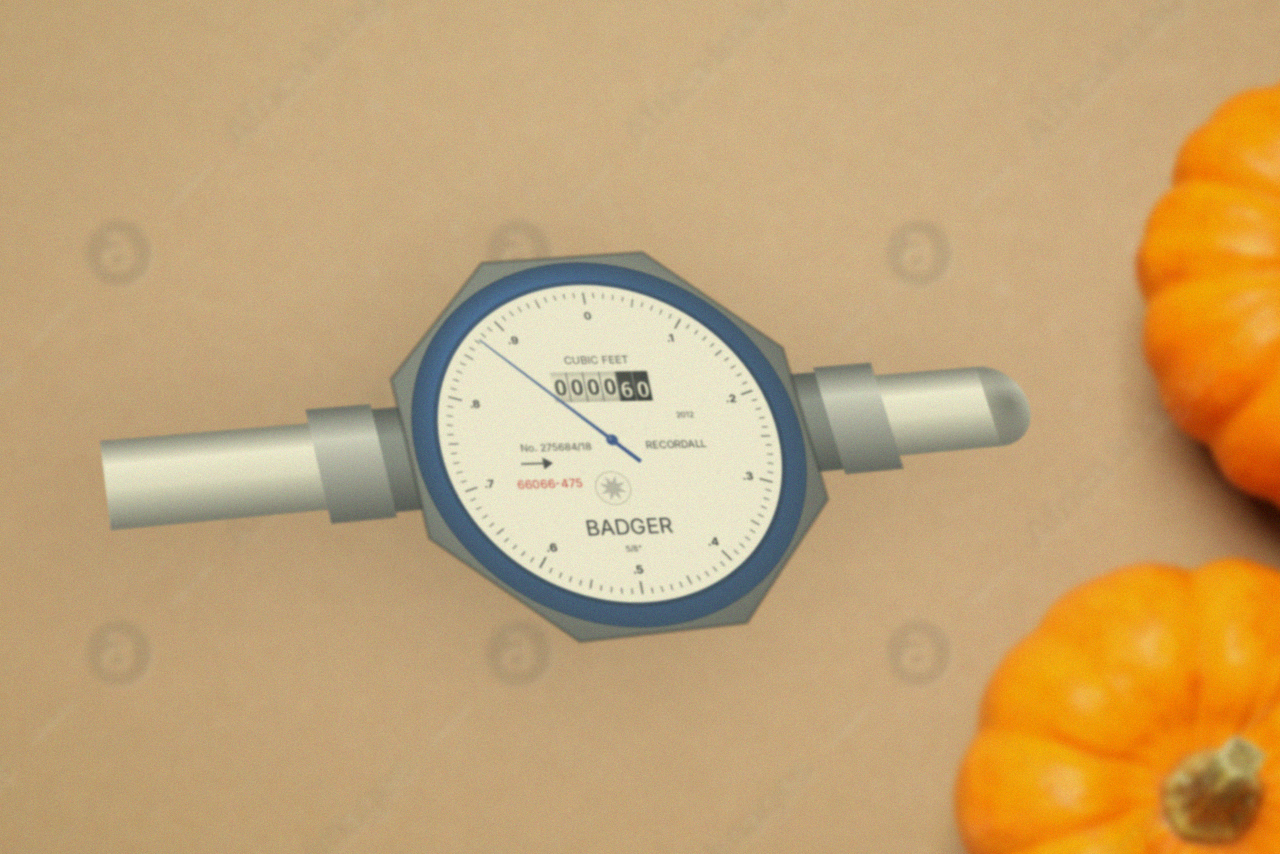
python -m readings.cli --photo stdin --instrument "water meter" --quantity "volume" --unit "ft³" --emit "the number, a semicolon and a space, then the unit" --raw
59.87; ft³
